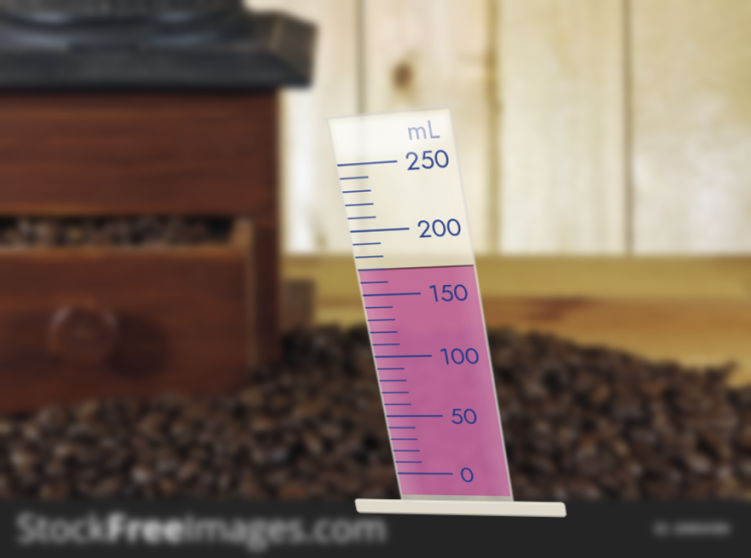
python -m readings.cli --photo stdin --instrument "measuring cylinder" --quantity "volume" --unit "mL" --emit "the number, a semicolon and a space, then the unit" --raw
170; mL
